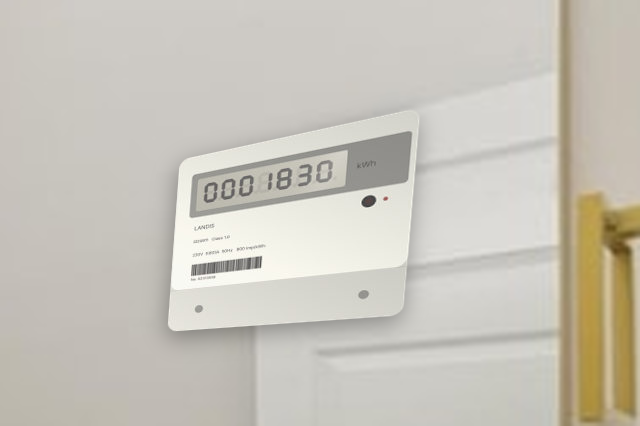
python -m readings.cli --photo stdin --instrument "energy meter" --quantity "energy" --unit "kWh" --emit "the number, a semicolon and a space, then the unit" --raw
1830; kWh
